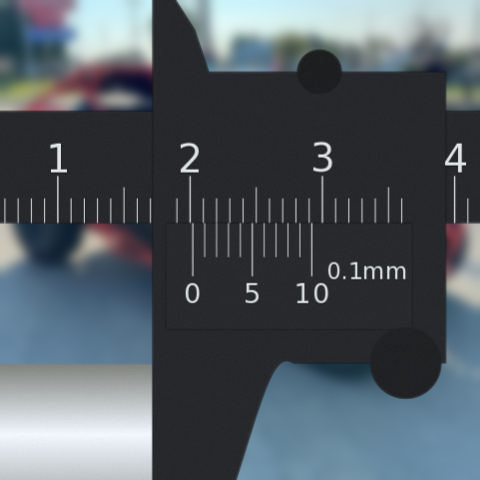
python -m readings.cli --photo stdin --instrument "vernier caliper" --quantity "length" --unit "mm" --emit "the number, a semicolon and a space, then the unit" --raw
20.2; mm
